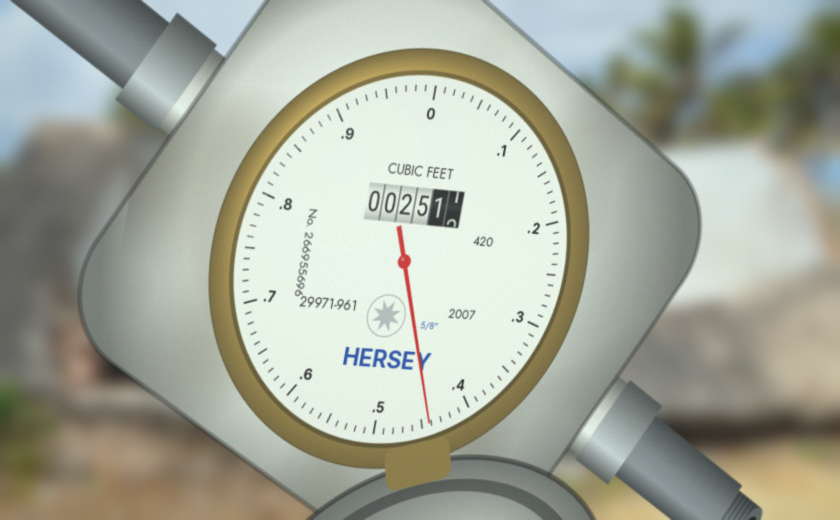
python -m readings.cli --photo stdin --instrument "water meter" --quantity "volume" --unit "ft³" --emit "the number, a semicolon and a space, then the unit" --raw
2511.44; ft³
